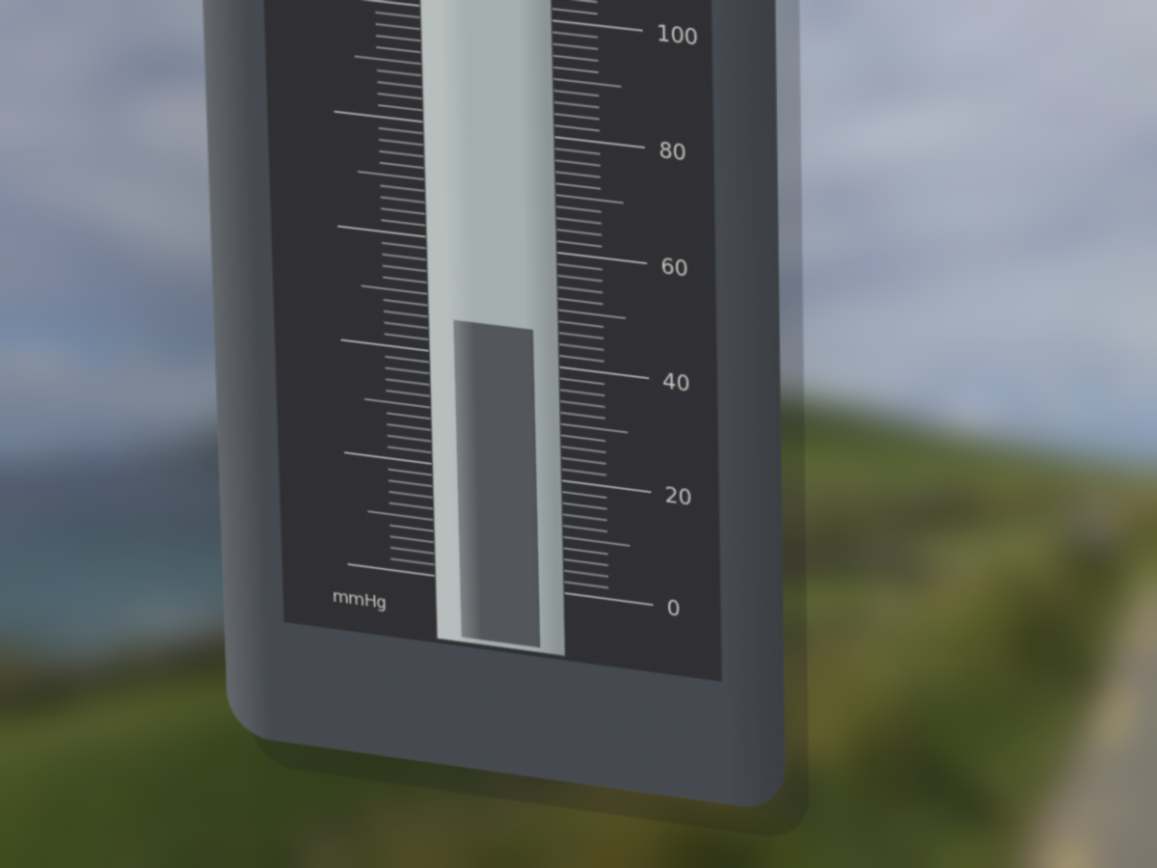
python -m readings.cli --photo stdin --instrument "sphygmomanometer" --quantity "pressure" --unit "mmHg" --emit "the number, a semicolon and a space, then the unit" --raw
46; mmHg
